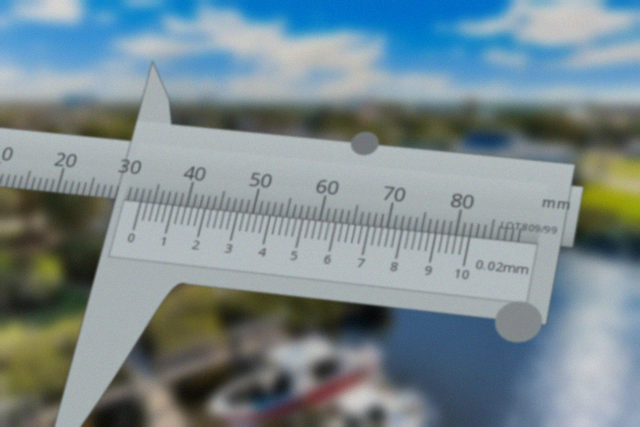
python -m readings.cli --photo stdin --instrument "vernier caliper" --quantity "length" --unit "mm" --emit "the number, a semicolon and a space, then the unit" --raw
33.0; mm
